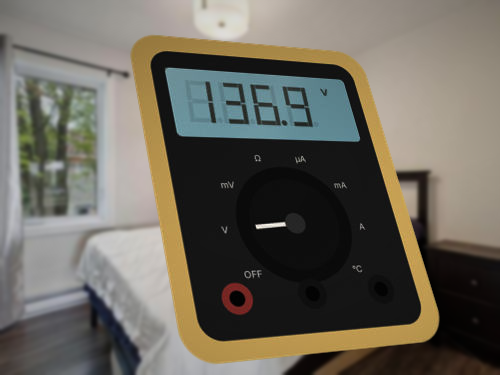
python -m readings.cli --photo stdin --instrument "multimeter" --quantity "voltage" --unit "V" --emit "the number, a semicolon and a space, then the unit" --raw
136.9; V
